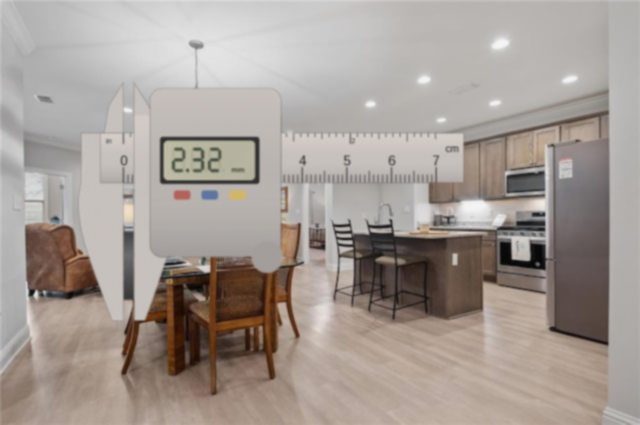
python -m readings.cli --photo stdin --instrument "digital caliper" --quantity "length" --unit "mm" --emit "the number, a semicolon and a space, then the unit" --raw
2.32; mm
